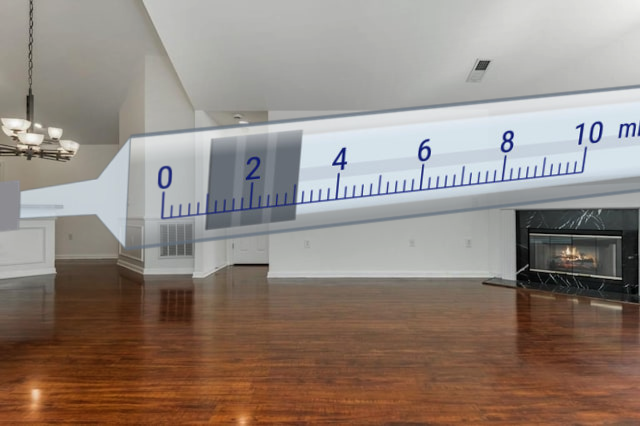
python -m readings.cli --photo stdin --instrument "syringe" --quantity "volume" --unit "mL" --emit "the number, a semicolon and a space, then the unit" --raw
1; mL
